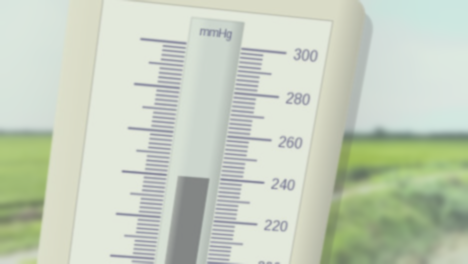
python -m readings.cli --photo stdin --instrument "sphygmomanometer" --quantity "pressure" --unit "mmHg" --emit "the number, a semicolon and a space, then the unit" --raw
240; mmHg
